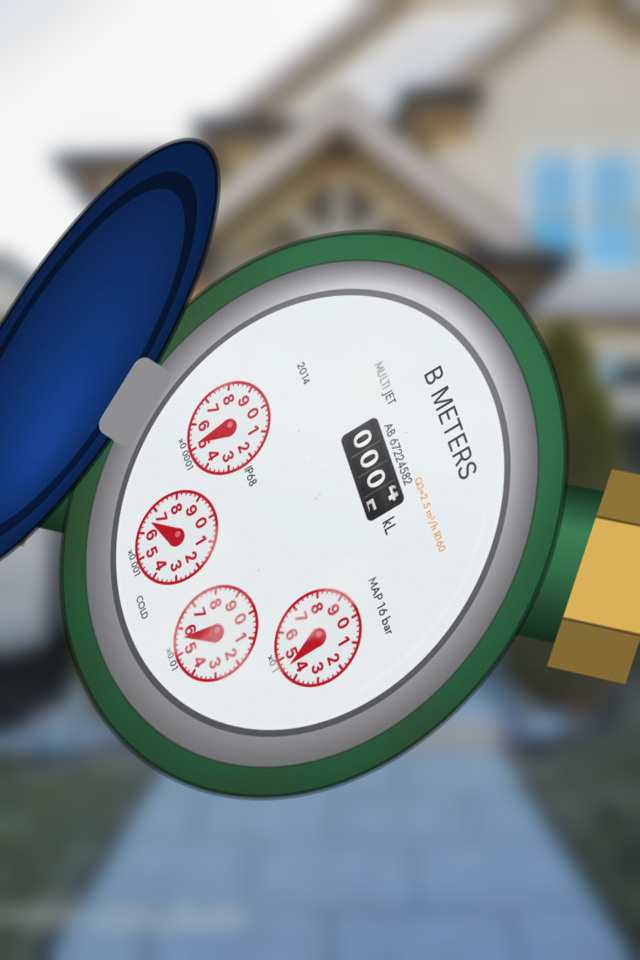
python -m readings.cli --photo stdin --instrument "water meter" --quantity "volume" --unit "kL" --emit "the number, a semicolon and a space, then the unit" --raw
4.4565; kL
